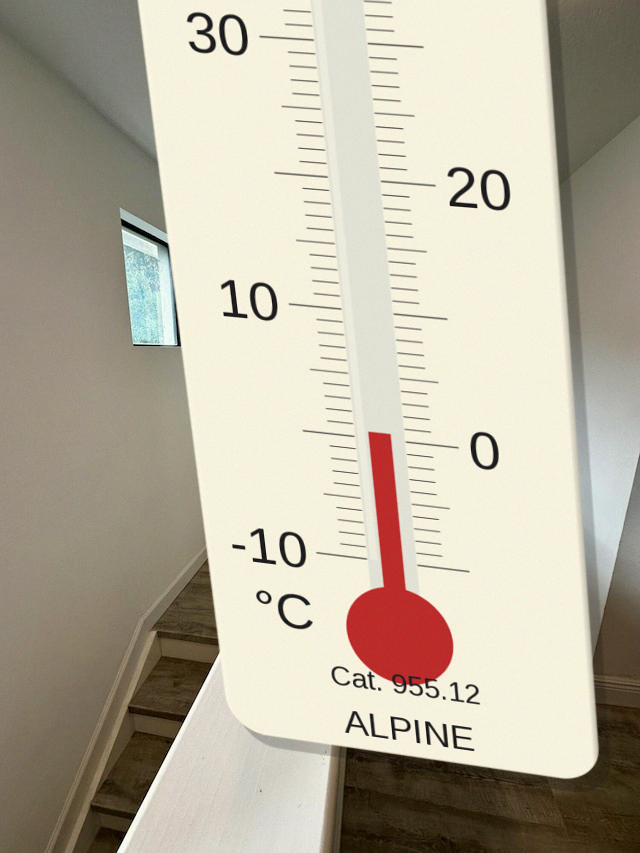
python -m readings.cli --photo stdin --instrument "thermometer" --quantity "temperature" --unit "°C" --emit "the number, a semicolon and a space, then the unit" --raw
0.5; °C
